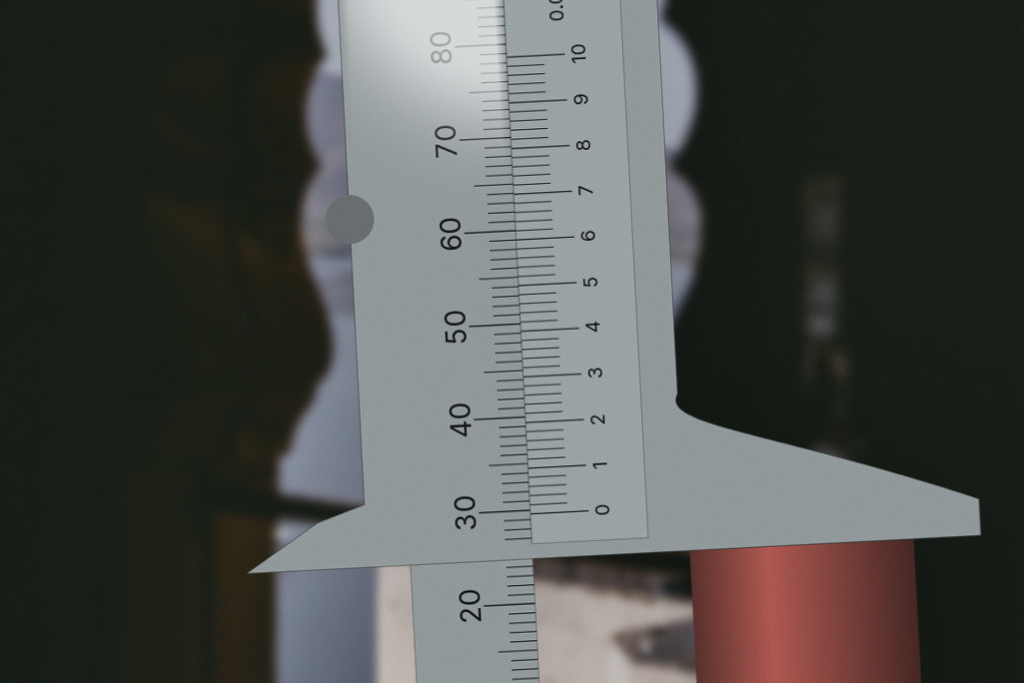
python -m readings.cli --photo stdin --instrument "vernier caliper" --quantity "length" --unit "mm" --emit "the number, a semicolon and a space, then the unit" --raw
29.6; mm
